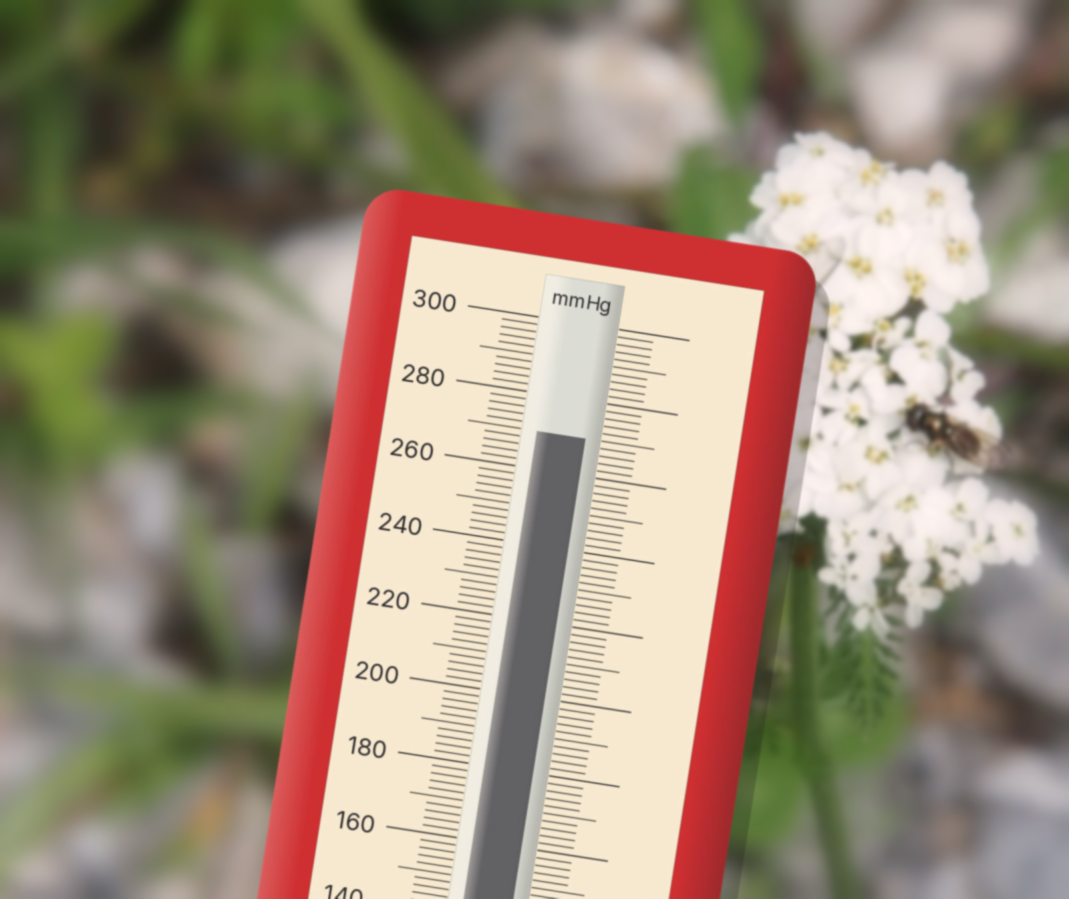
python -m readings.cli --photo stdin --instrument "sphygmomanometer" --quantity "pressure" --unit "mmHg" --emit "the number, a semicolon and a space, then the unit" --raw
270; mmHg
